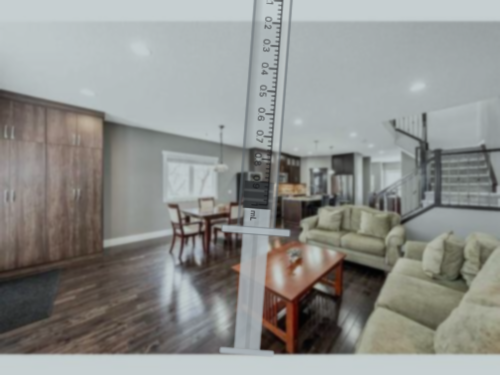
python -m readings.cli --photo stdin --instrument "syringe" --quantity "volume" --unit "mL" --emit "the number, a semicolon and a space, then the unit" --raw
0.9; mL
